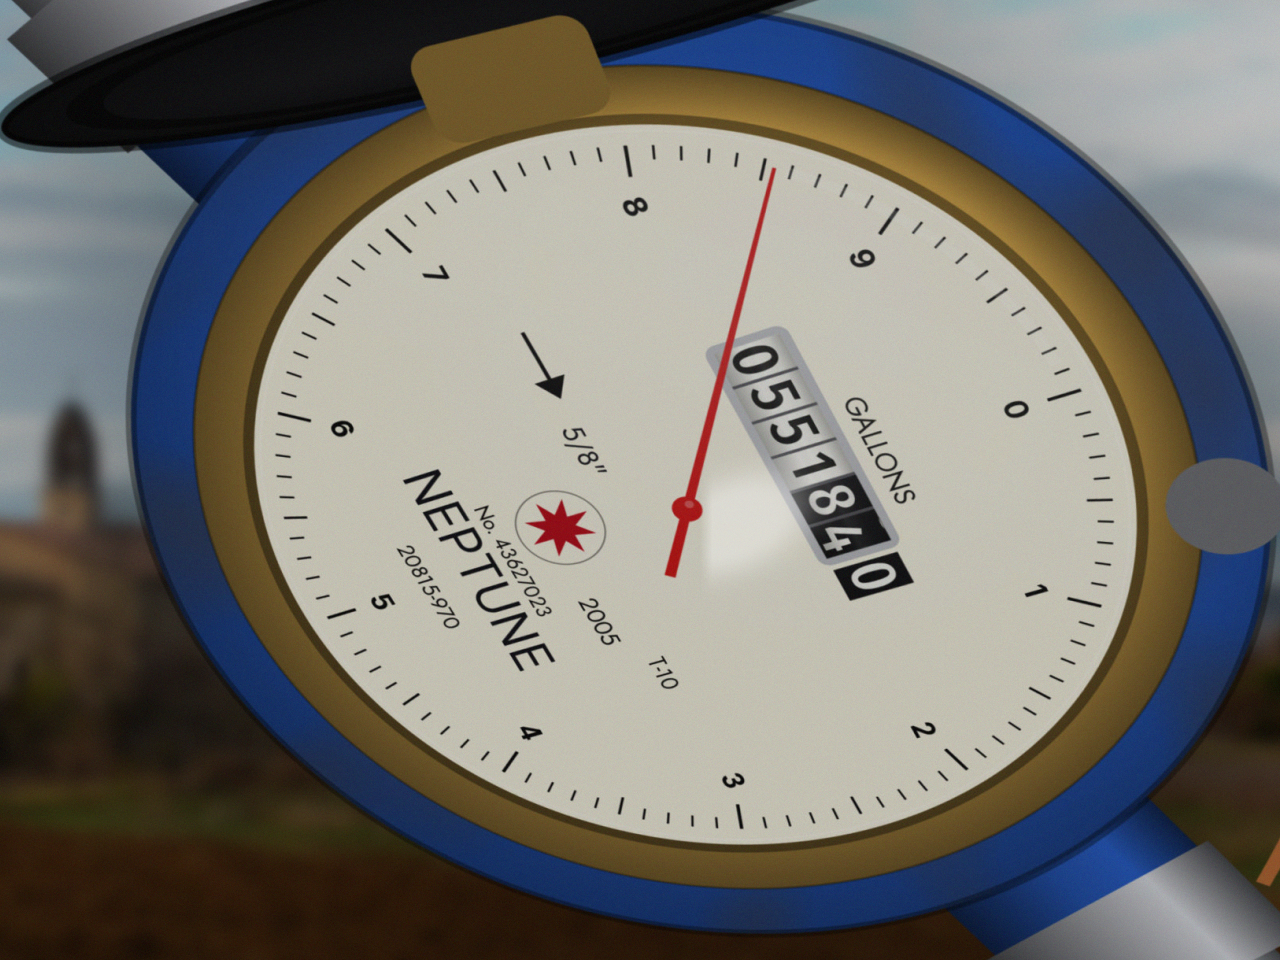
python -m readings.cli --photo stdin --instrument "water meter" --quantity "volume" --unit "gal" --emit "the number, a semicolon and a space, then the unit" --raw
551838.5; gal
